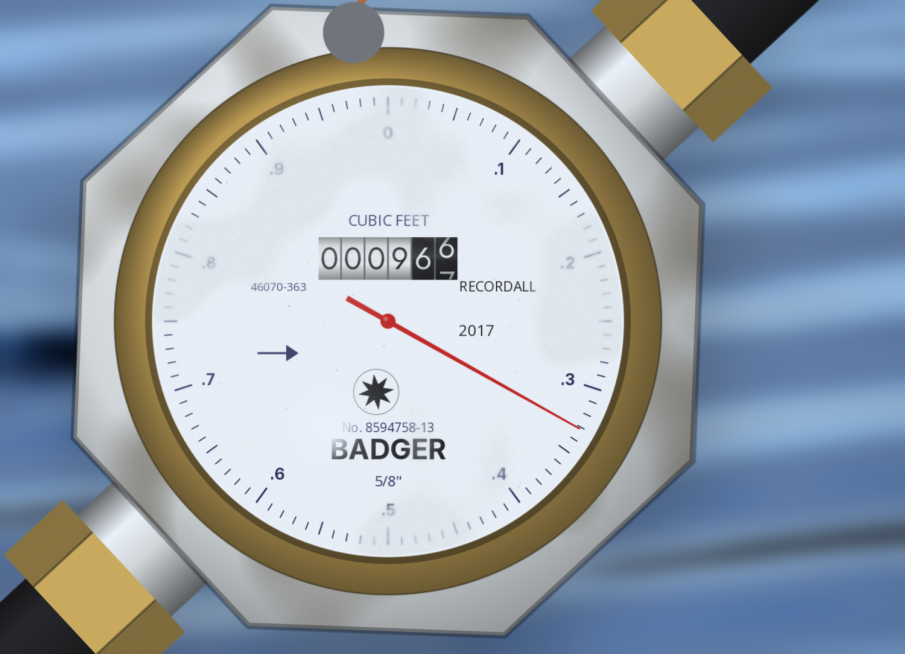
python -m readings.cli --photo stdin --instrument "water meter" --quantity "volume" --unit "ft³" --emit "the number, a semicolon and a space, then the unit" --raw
966.33; ft³
